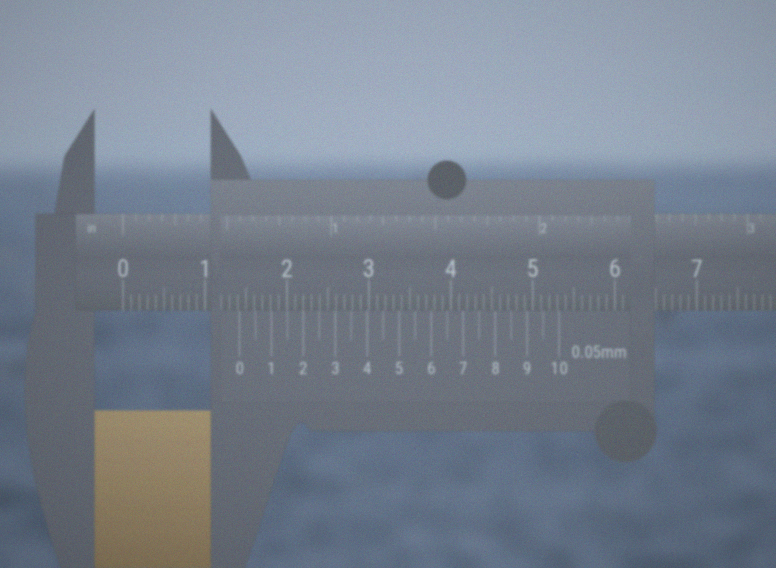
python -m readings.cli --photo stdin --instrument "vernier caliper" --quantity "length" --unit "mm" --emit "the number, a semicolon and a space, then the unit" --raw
14.2; mm
